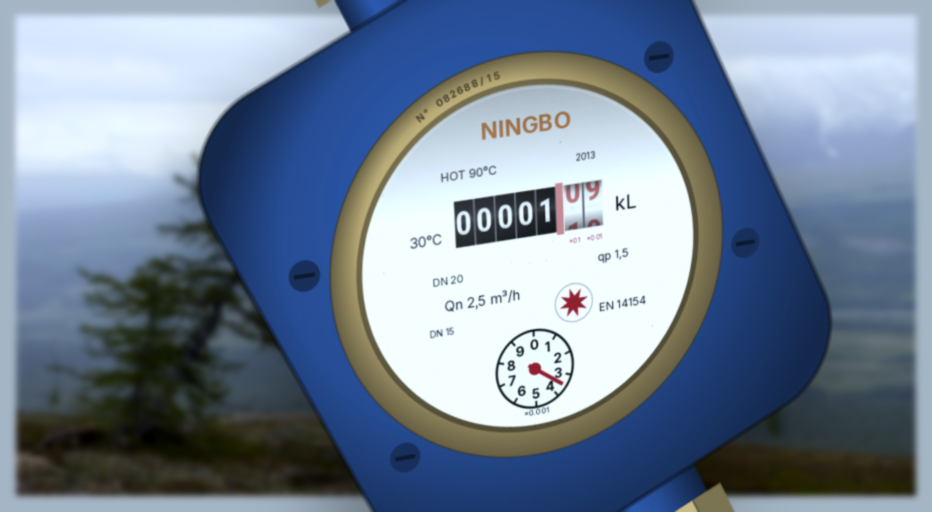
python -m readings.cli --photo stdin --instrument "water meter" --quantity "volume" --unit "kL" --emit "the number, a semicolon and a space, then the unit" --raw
1.093; kL
